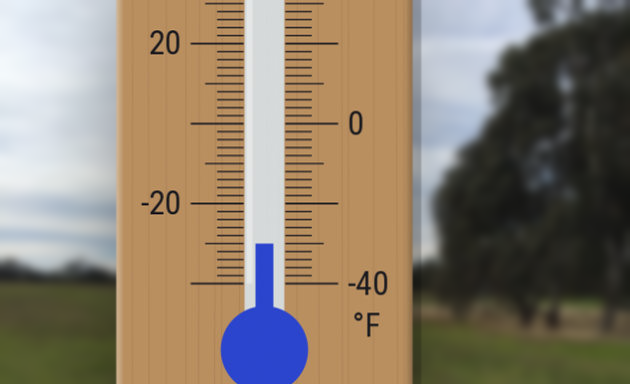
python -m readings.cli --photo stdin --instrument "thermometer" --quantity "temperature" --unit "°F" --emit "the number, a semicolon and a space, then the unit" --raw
-30; °F
